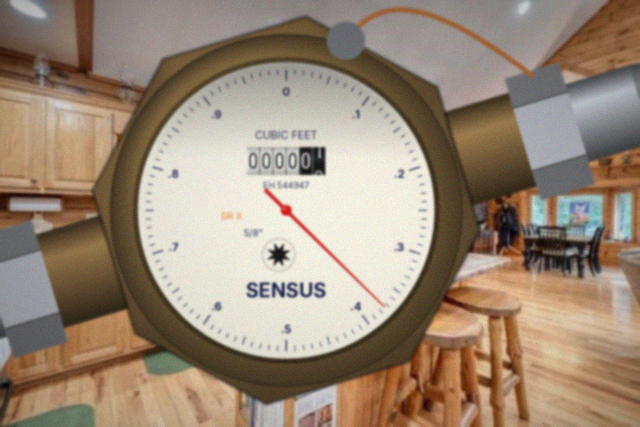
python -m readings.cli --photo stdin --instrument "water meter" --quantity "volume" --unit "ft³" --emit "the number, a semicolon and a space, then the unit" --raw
1.37; ft³
